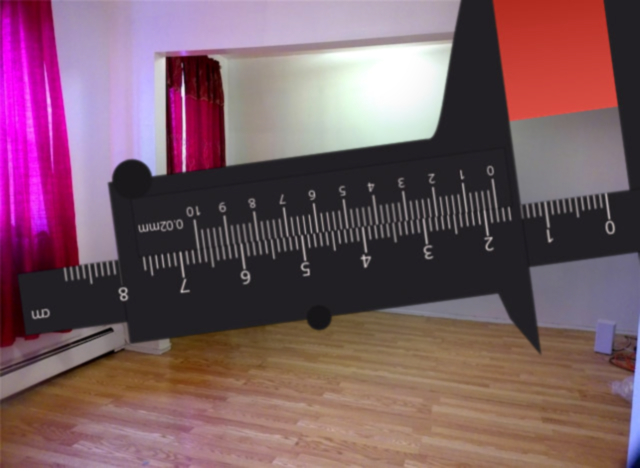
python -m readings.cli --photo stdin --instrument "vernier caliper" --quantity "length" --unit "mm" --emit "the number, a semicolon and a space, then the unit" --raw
18.0; mm
